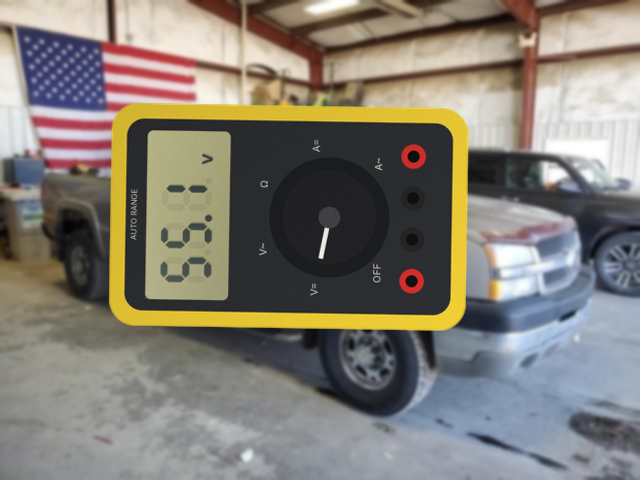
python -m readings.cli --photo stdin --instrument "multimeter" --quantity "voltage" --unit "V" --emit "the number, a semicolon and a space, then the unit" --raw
55.1; V
